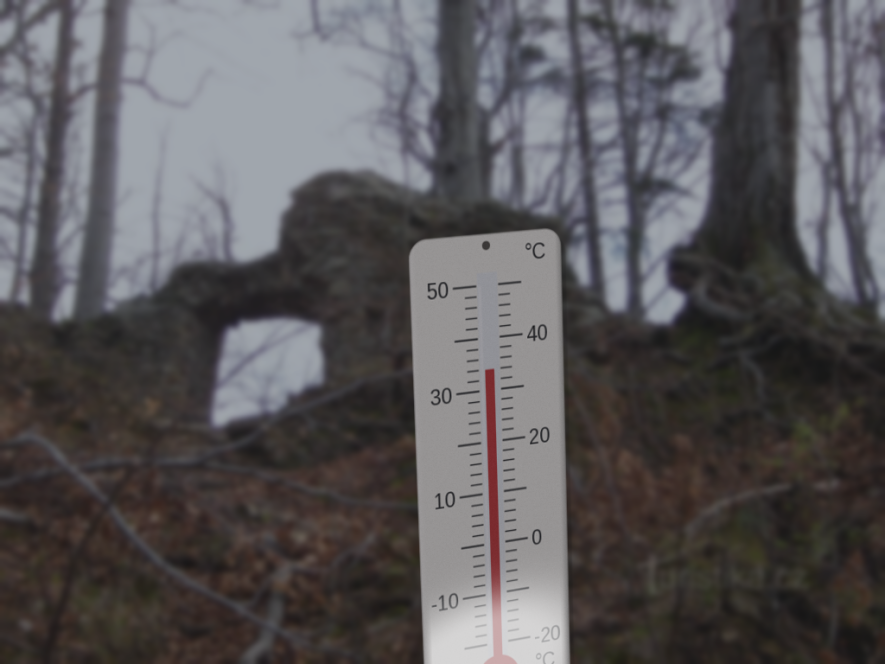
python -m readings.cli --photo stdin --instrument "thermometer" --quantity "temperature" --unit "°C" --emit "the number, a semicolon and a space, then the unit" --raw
34; °C
